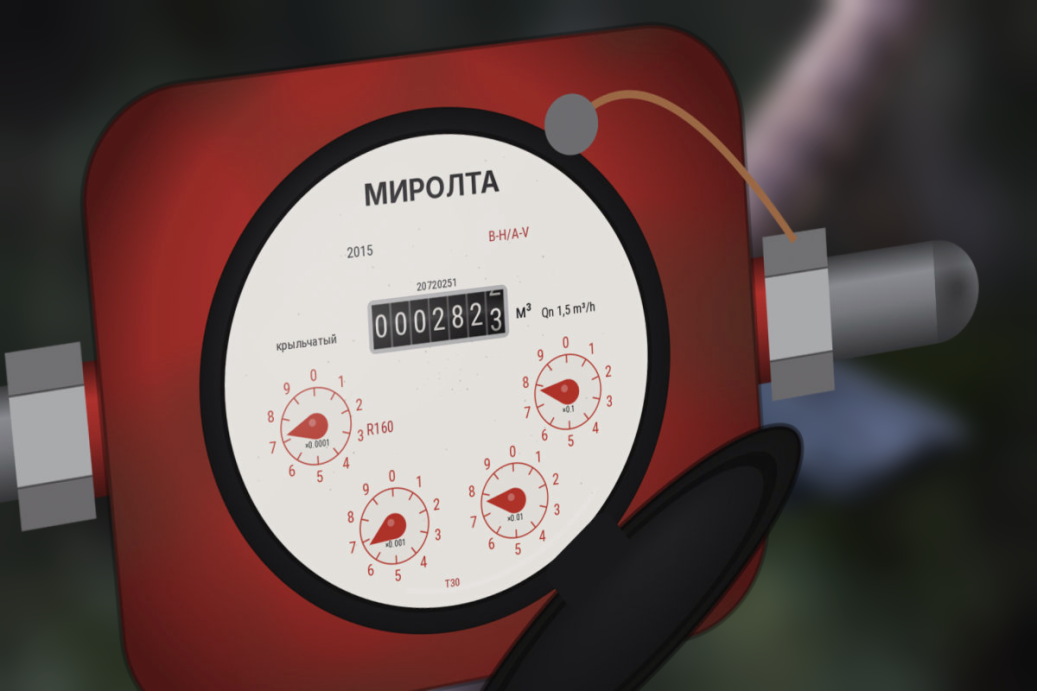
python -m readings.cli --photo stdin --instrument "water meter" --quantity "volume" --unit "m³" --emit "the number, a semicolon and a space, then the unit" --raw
2822.7767; m³
